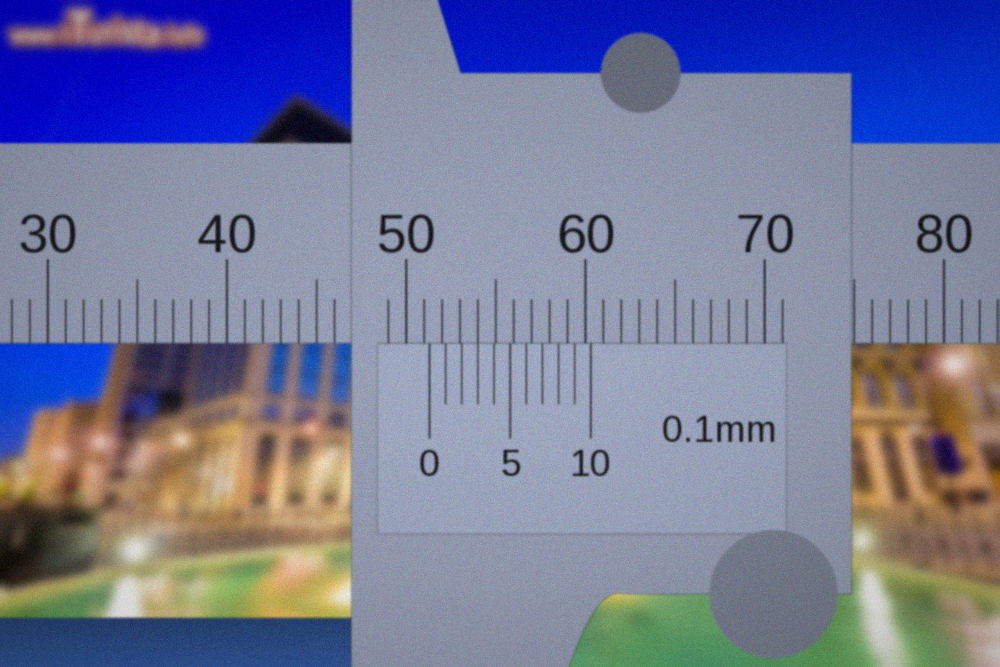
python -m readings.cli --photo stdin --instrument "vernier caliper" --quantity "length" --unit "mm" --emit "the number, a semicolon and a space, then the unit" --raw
51.3; mm
